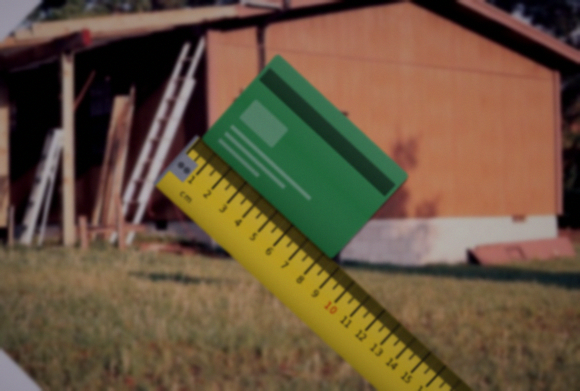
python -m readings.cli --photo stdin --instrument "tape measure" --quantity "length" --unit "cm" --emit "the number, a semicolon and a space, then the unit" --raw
8.5; cm
